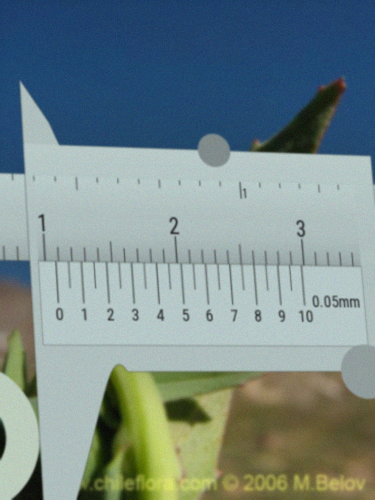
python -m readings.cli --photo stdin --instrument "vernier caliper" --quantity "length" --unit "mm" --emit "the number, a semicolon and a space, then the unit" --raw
10.8; mm
